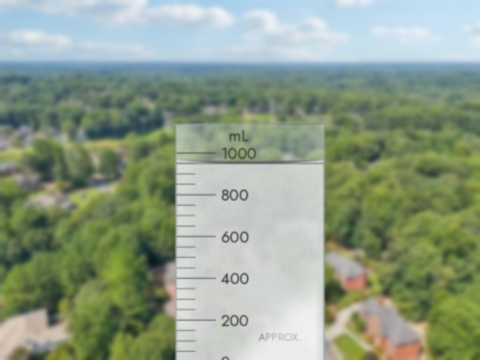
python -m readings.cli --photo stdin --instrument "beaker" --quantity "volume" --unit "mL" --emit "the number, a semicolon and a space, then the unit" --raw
950; mL
